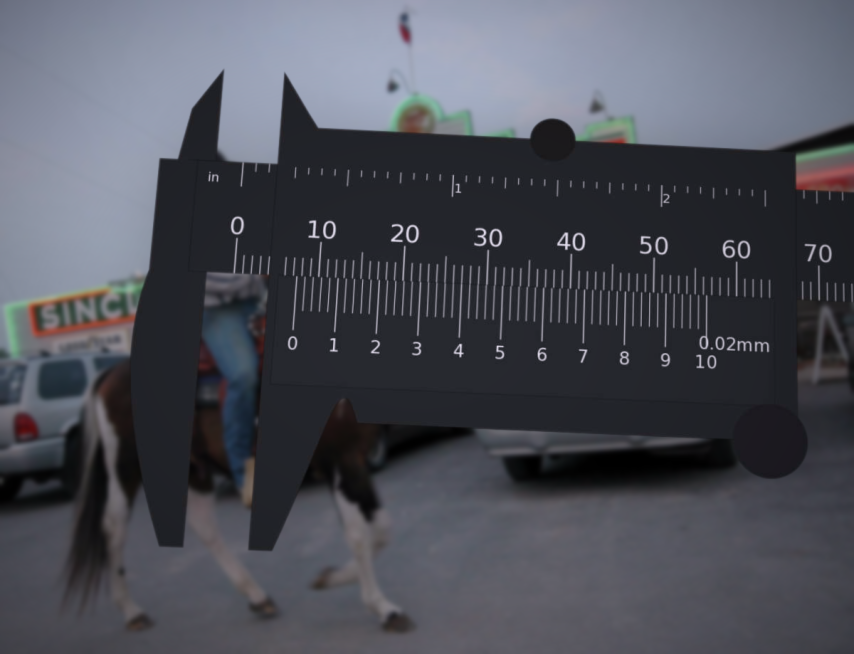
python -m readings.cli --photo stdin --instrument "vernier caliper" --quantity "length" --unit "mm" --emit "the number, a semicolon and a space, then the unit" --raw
7.4; mm
